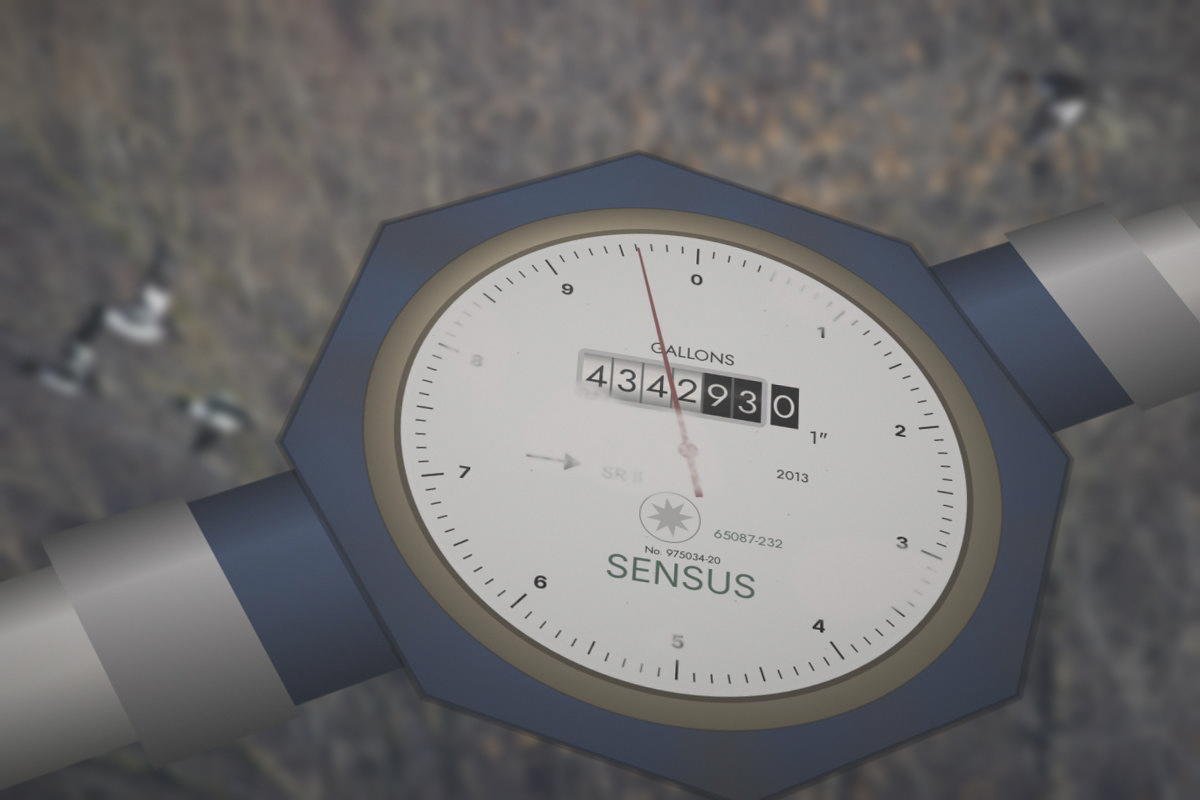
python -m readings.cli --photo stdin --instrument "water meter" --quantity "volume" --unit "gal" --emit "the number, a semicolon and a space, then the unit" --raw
4342929.6; gal
